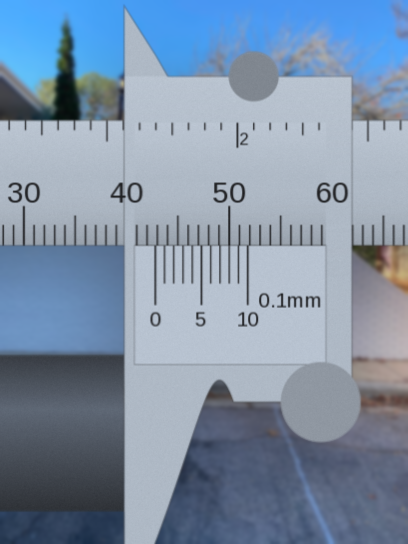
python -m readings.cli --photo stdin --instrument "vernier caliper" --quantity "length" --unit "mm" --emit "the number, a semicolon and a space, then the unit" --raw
42.8; mm
